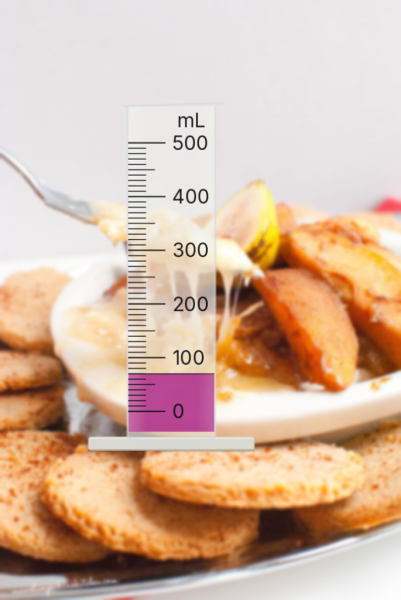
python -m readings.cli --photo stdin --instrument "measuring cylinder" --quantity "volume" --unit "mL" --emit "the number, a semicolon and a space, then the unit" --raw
70; mL
